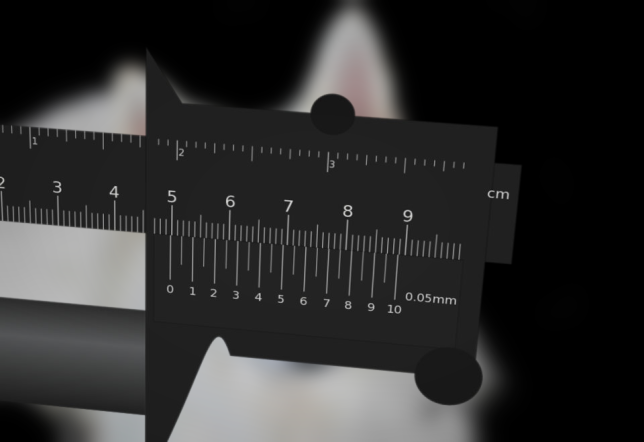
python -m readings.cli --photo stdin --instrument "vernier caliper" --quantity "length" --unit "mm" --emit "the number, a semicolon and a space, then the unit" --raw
49.8; mm
